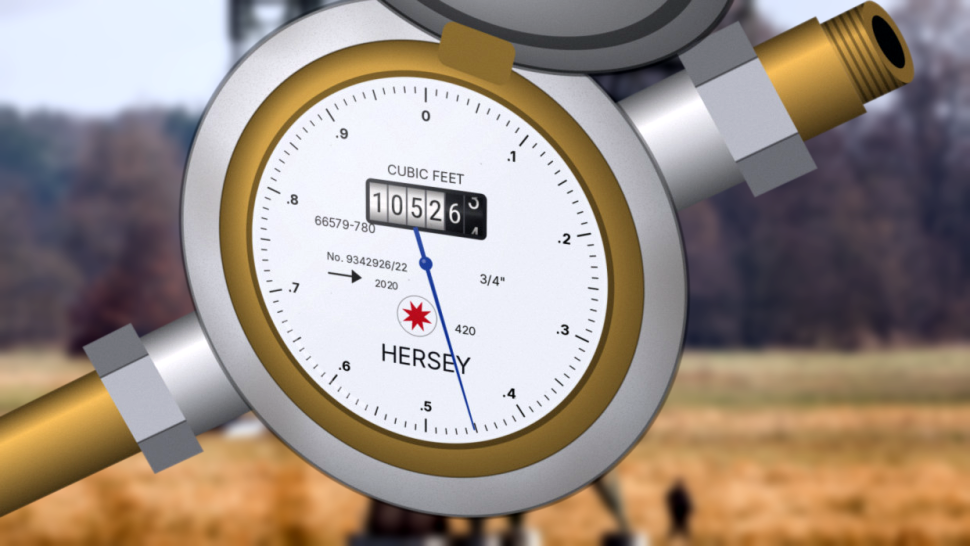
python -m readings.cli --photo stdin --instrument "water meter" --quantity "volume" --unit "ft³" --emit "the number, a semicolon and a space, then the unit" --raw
105263.45; ft³
